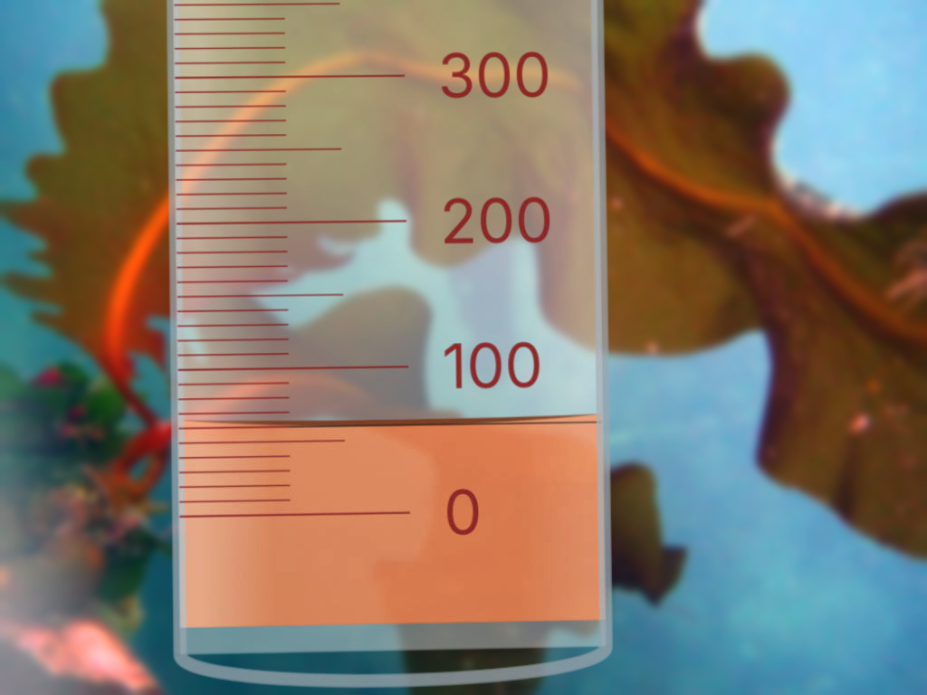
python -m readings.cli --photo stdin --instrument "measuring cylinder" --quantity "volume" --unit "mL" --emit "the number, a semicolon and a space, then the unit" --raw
60; mL
